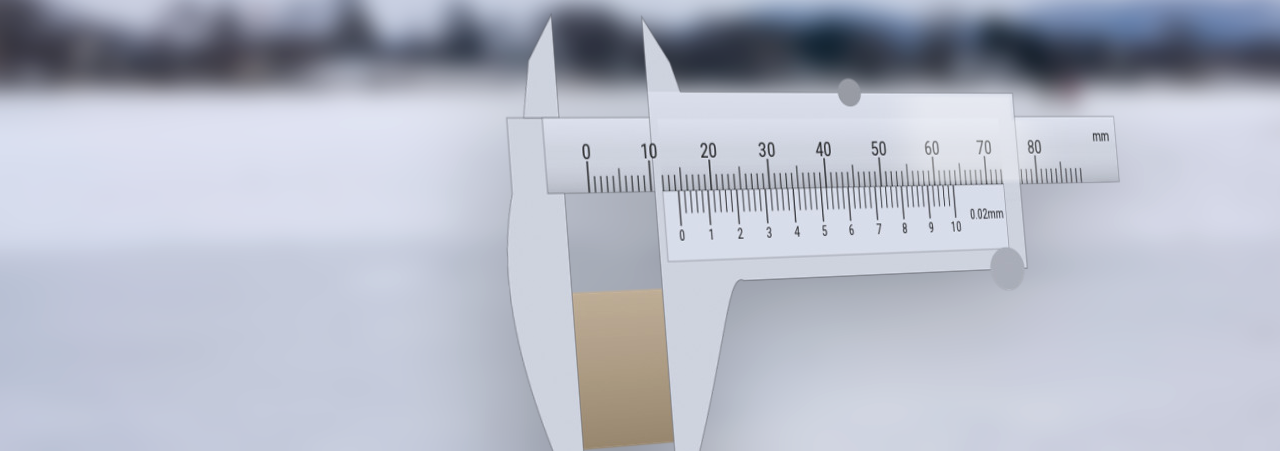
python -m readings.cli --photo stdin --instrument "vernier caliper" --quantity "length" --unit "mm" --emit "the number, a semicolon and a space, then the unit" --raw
14.5; mm
